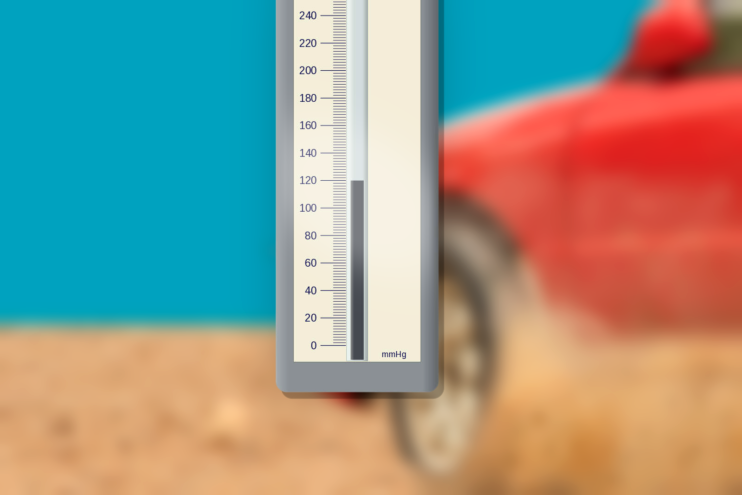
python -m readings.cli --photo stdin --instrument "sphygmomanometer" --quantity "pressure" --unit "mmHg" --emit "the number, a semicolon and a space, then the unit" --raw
120; mmHg
